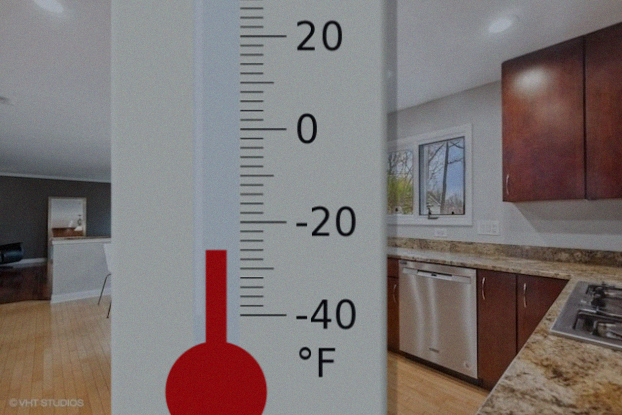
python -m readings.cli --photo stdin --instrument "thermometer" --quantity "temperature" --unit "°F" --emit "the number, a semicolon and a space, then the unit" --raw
-26; °F
